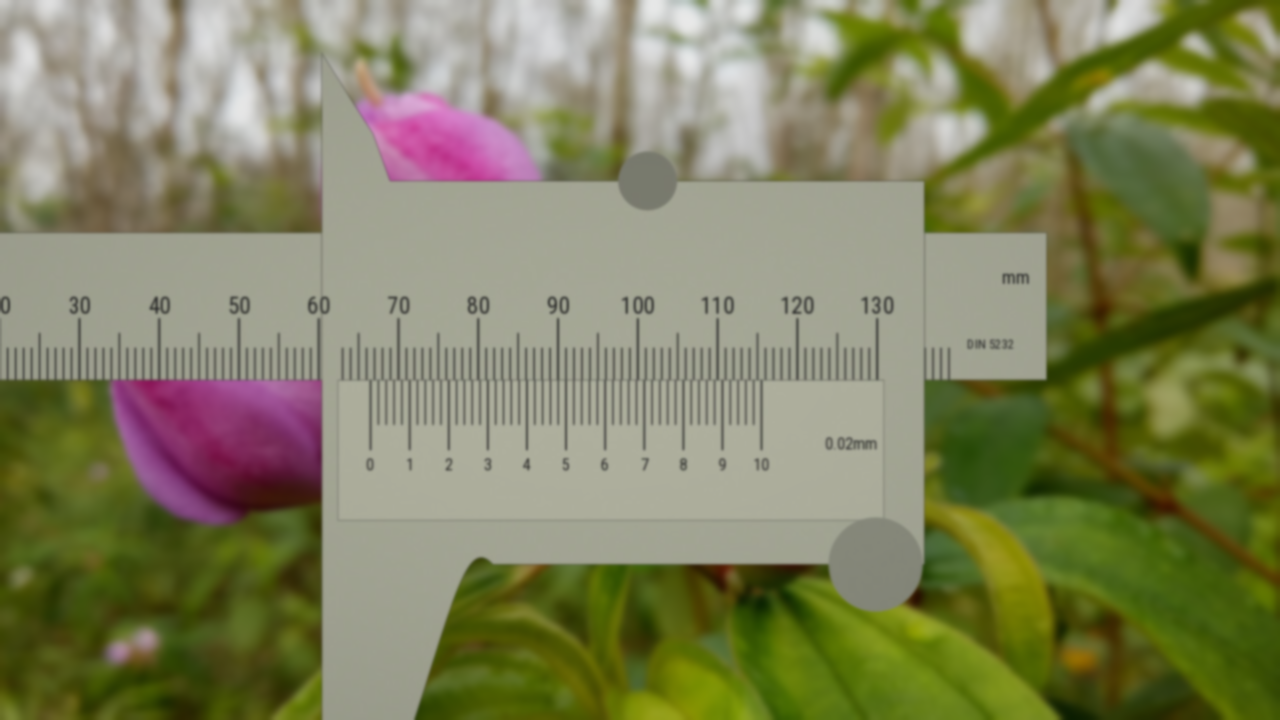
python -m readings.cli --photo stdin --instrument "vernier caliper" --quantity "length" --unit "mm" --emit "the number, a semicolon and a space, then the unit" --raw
66.5; mm
